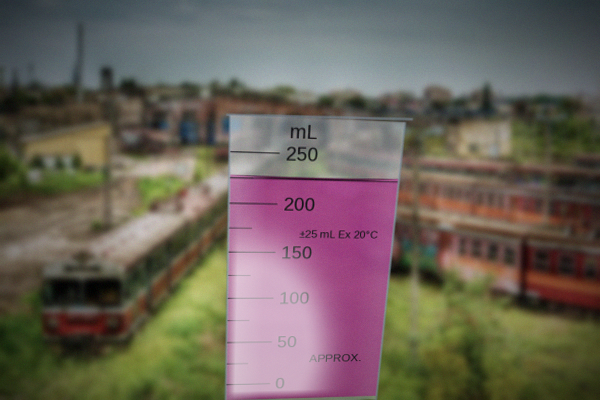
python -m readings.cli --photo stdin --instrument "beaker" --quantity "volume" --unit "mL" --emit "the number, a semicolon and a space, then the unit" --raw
225; mL
